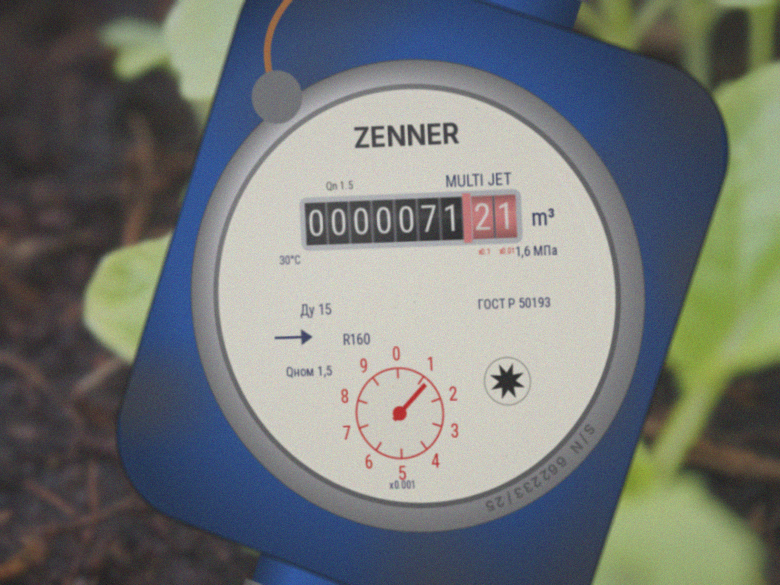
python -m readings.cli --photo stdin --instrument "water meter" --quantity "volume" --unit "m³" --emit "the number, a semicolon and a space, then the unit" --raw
71.211; m³
